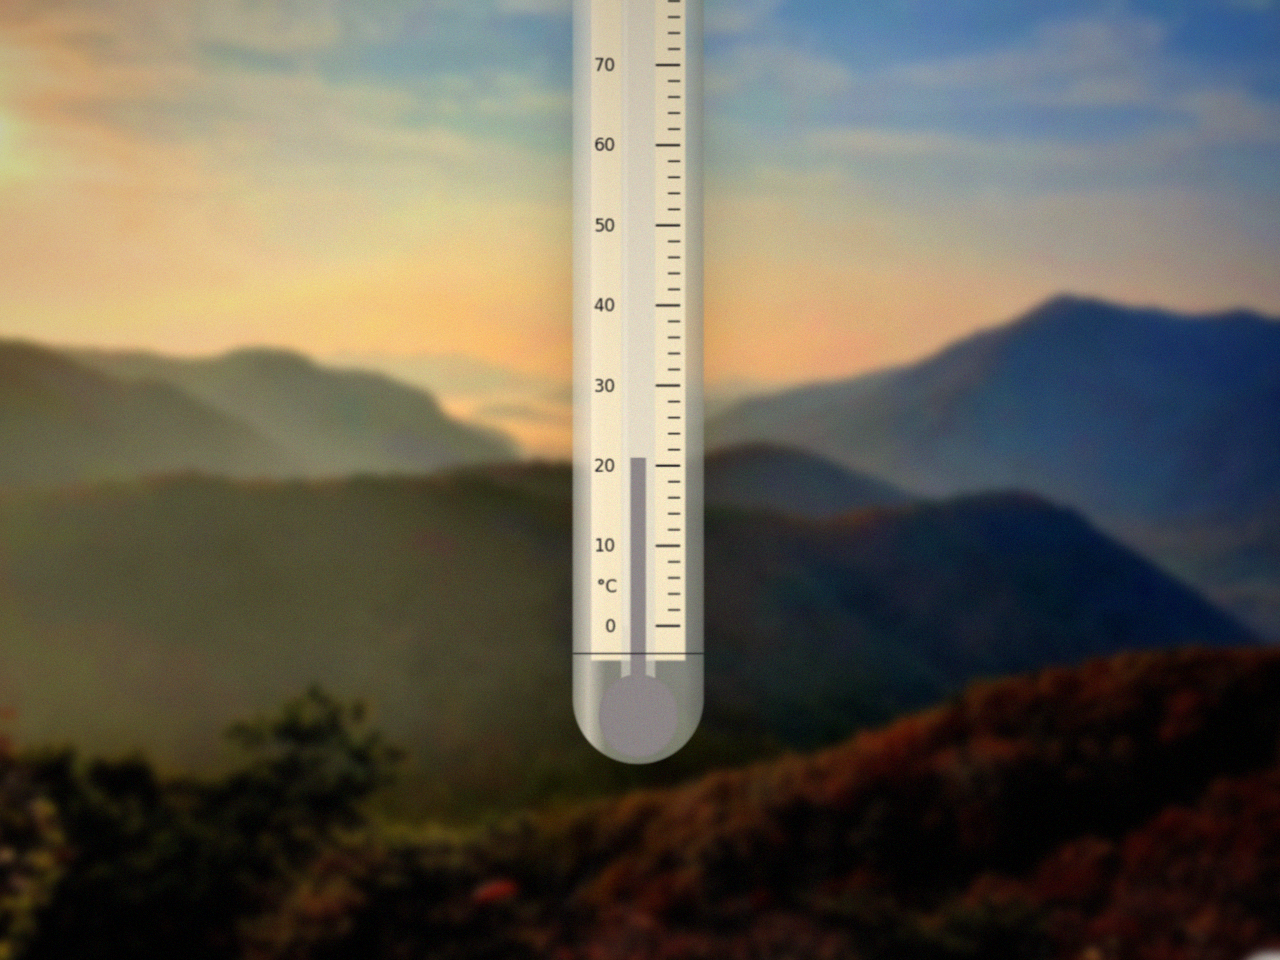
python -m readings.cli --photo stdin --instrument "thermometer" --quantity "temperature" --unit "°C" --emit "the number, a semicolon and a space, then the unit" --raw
21; °C
